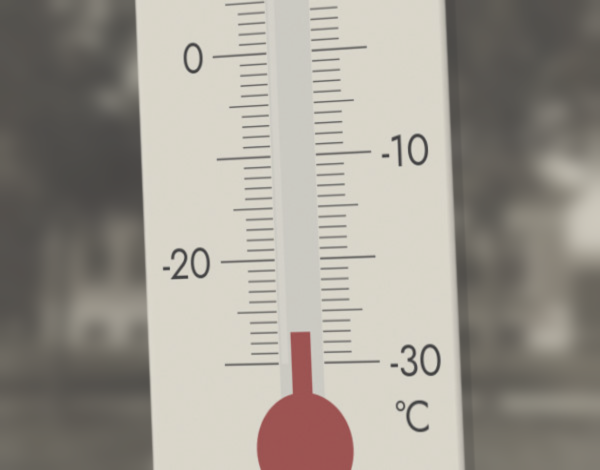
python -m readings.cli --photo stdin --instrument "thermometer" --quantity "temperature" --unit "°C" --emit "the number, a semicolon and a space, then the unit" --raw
-27; °C
